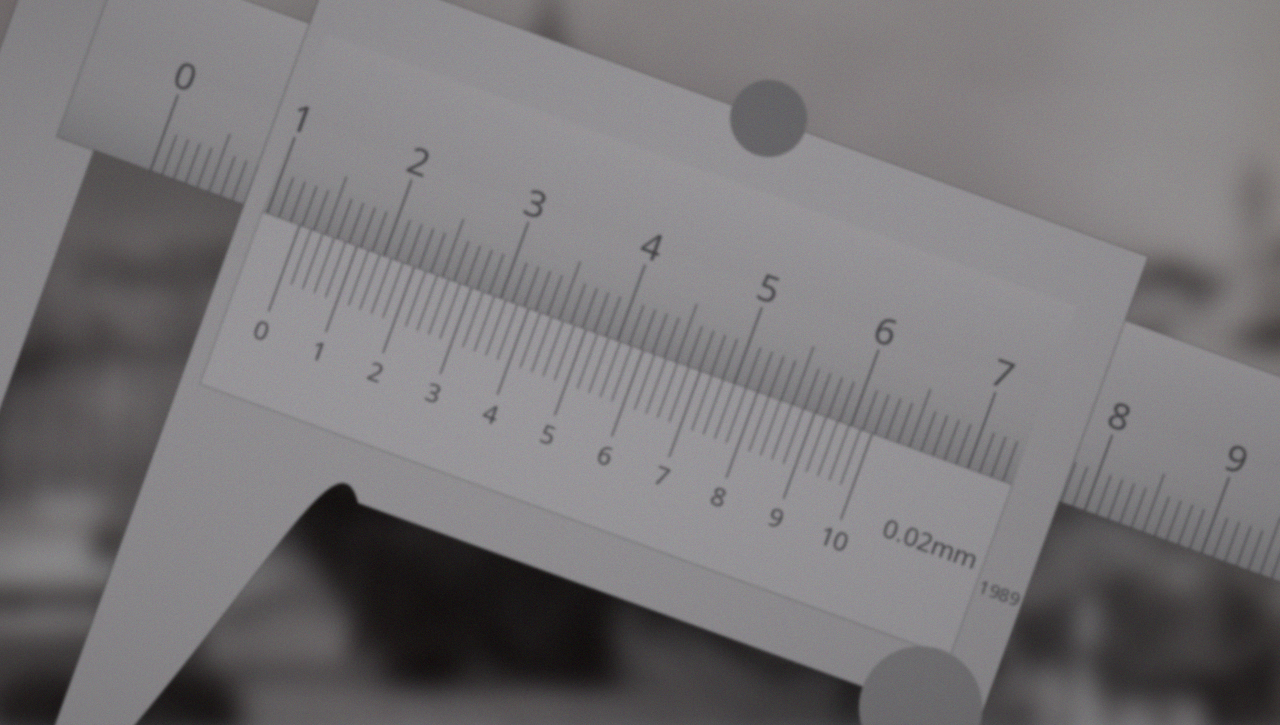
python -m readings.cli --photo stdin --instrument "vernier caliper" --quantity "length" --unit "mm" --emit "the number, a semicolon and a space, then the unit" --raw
12.8; mm
